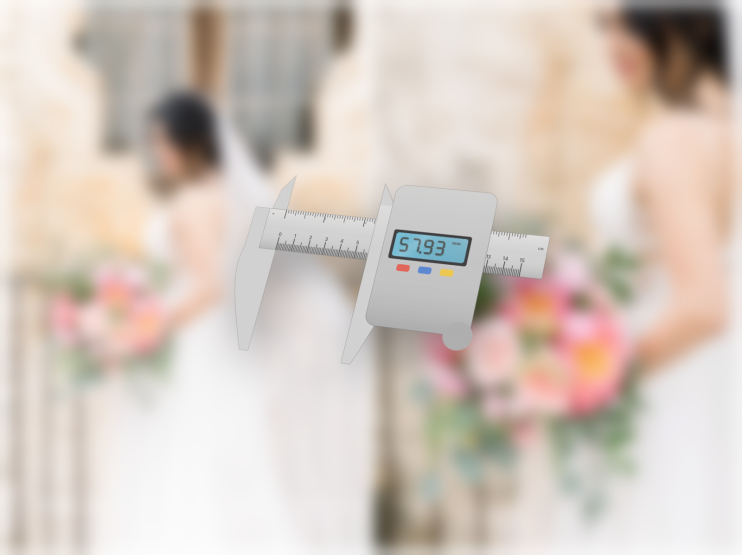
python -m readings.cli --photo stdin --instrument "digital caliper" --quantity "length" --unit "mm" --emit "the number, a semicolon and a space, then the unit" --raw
57.93; mm
